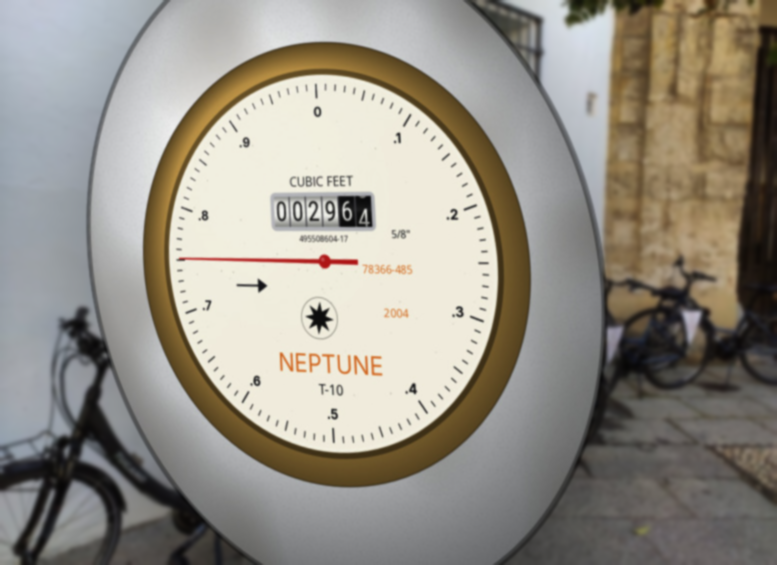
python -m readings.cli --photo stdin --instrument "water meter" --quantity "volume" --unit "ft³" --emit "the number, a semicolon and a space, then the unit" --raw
2963.75; ft³
